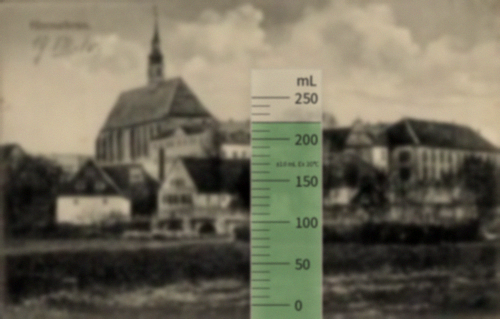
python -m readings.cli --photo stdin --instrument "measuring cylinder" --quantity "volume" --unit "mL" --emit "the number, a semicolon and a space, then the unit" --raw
220; mL
